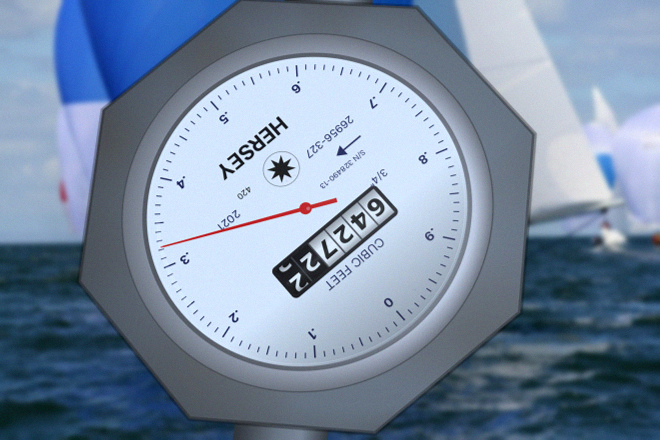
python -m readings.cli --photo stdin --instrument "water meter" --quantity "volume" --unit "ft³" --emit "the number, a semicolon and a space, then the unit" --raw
642722.32; ft³
